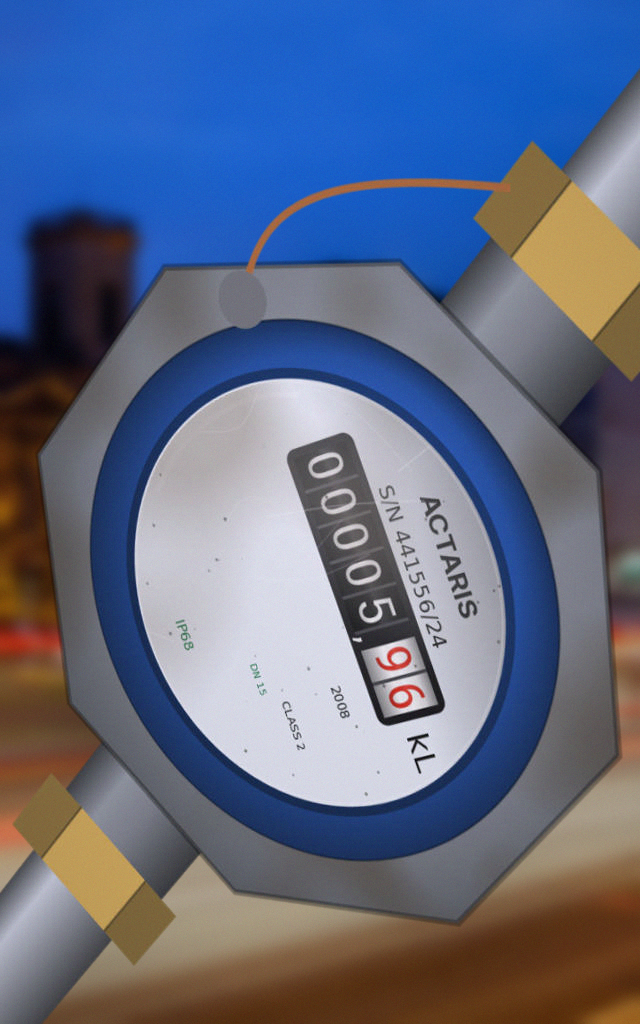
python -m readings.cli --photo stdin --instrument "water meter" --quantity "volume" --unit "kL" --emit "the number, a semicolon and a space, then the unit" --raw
5.96; kL
